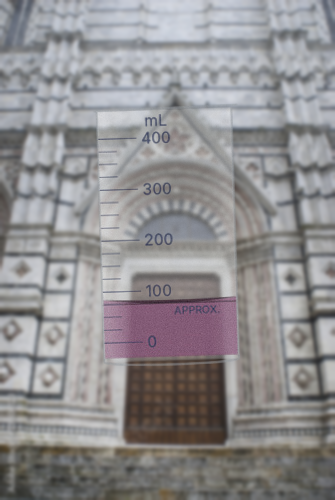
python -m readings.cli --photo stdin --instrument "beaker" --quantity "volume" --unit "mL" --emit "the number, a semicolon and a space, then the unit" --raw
75; mL
